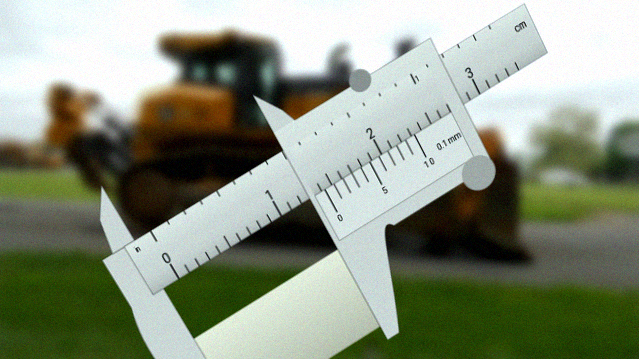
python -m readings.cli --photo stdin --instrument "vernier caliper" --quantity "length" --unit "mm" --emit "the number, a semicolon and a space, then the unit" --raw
14.3; mm
